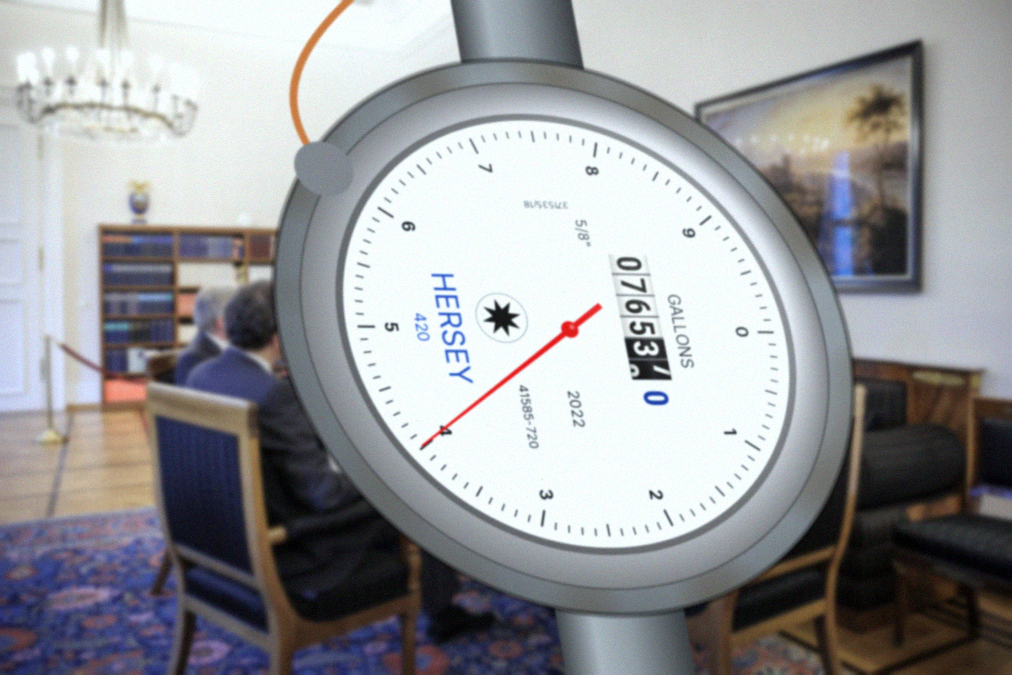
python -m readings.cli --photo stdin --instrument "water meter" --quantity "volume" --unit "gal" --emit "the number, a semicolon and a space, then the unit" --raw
765374.0; gal
